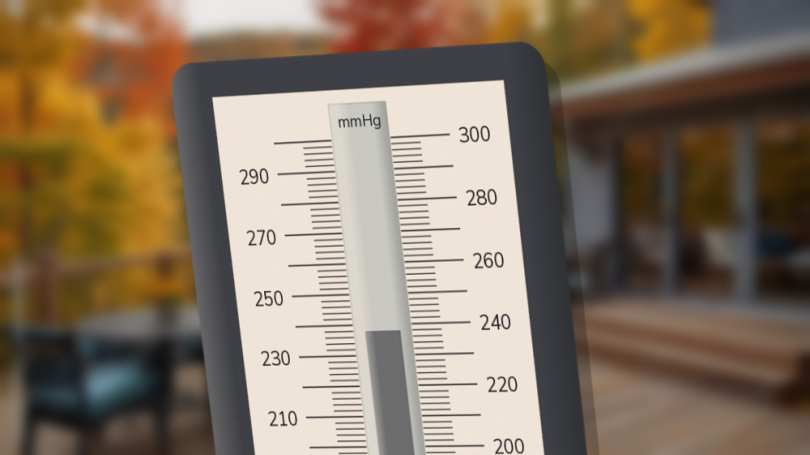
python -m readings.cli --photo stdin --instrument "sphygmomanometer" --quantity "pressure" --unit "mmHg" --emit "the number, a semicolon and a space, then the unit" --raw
238; mmHg
